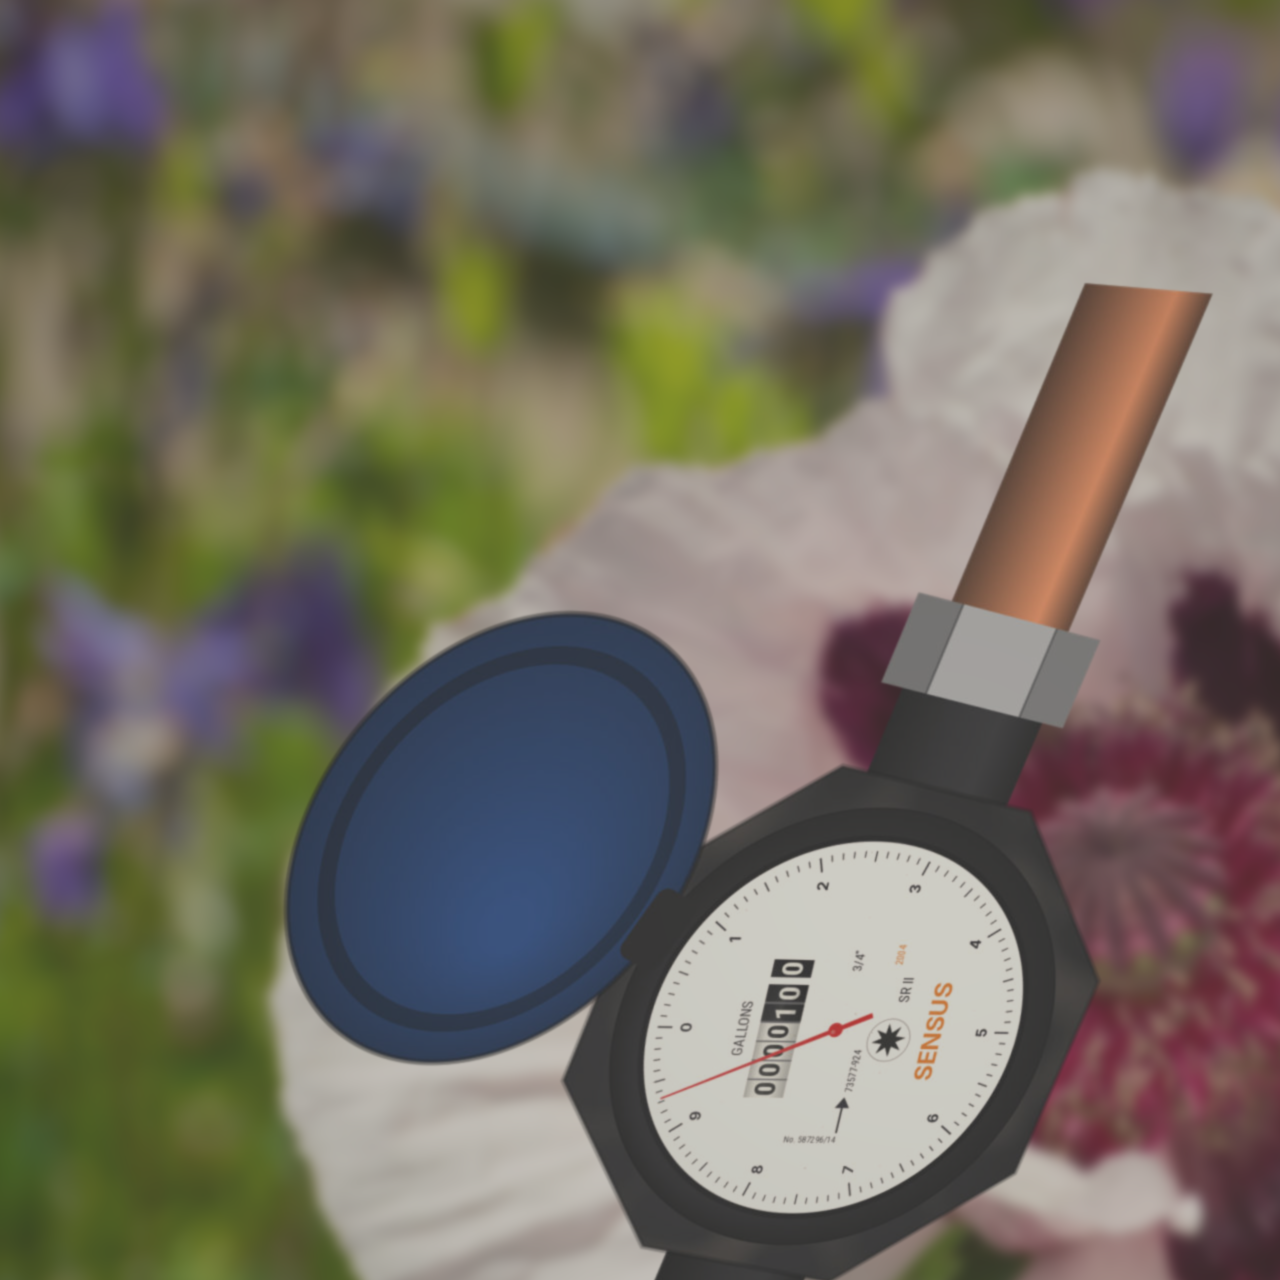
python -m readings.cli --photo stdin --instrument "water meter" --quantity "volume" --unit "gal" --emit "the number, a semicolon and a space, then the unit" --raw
99.3; gal
